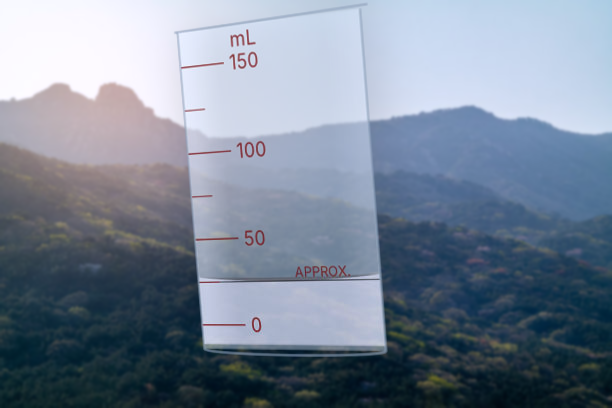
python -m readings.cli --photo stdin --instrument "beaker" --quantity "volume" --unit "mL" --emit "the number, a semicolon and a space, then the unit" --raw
25; mL
